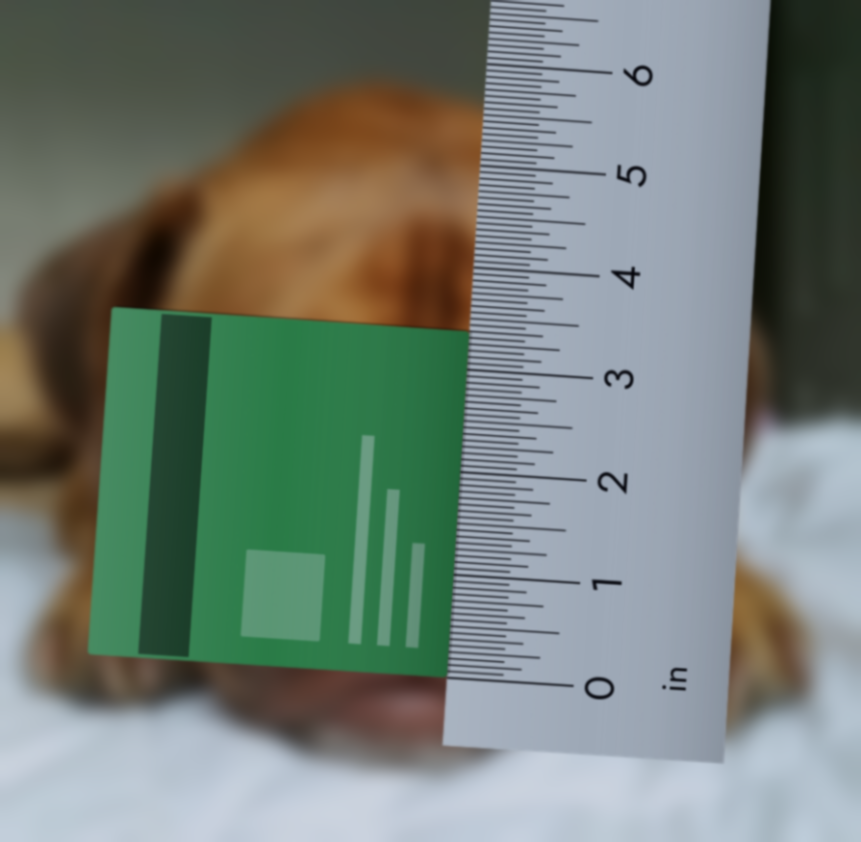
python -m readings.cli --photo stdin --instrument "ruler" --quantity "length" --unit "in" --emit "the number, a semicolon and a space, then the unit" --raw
3.375; in
